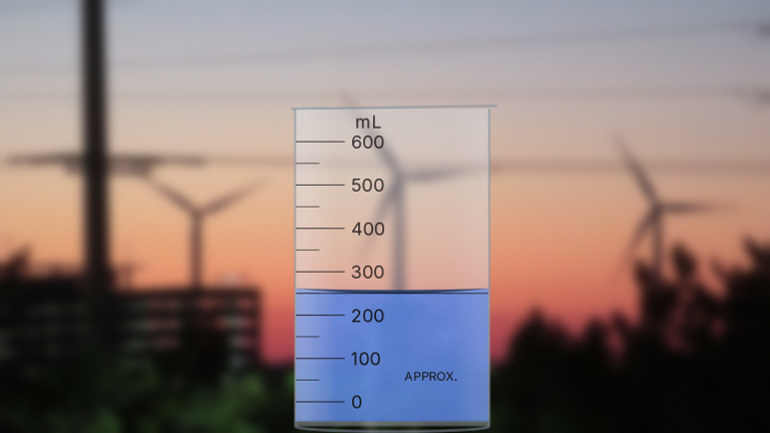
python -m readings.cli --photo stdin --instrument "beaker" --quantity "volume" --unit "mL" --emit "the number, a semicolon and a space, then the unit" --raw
250; mL
